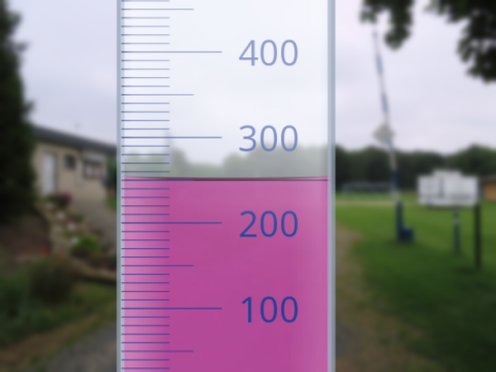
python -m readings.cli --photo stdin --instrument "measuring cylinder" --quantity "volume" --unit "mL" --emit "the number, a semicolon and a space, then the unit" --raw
250; mL
